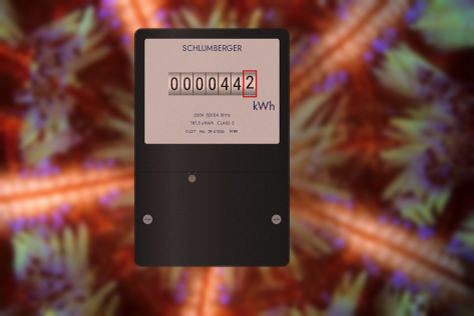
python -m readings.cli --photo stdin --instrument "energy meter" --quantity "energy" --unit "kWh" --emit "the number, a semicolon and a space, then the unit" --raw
44.2; kWh
